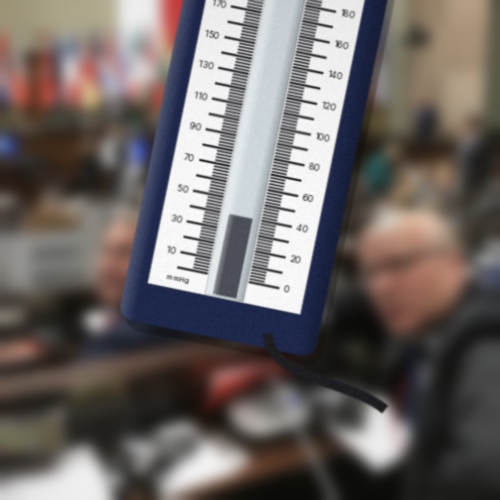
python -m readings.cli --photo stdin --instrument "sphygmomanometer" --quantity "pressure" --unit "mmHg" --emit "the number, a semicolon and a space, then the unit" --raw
40; mmHg
